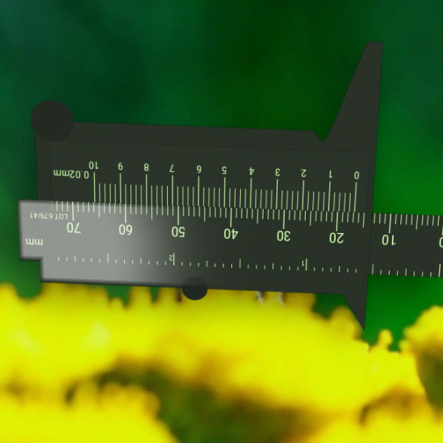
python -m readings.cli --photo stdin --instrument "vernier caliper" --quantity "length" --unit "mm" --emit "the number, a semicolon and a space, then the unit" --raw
16.8; mm
